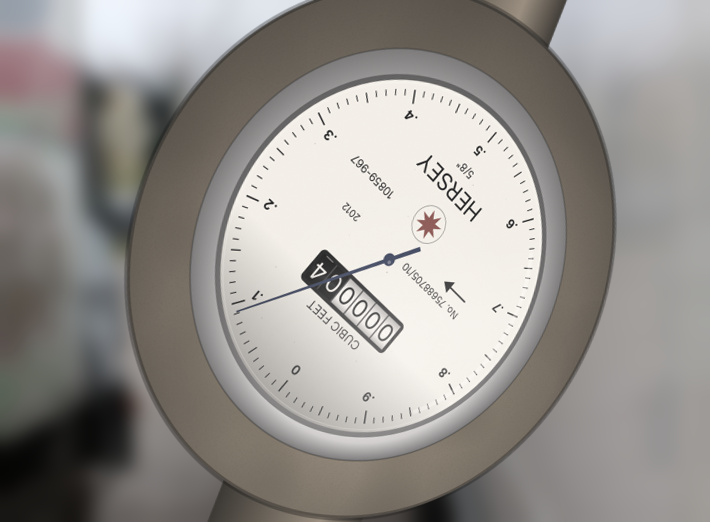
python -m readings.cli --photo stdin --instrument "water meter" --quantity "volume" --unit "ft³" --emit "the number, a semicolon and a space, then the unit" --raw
4.09; ft³
